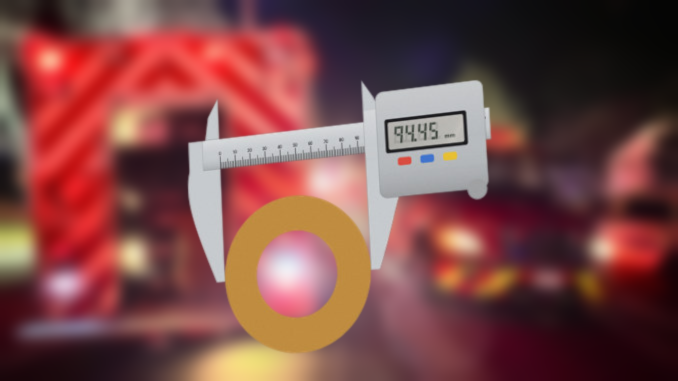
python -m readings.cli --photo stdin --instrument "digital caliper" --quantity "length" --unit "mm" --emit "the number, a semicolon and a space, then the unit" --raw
94.45; mm
